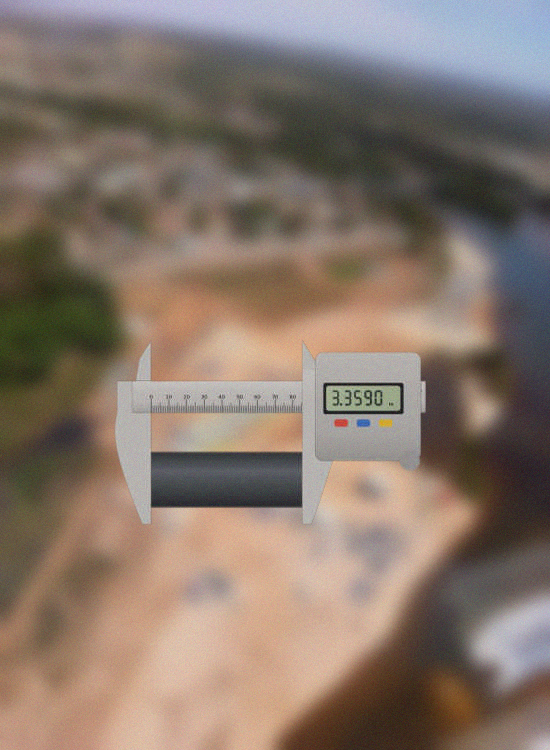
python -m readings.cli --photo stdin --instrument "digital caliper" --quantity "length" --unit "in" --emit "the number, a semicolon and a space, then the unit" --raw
3.3590; in
